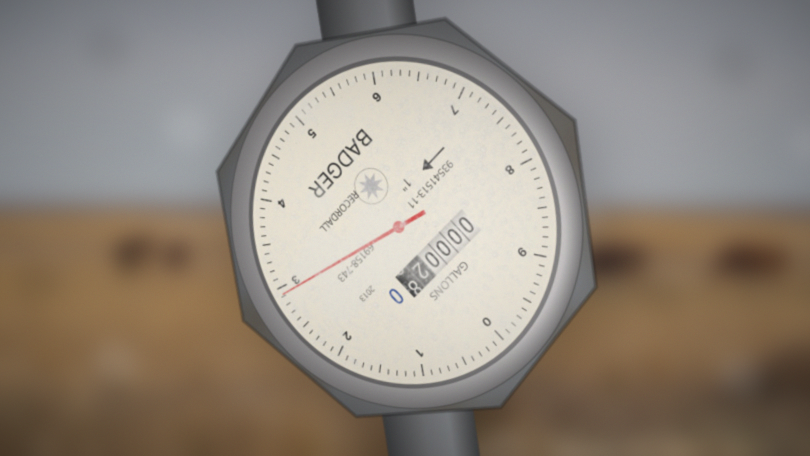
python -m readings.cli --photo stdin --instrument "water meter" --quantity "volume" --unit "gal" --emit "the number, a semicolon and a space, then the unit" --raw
282.9; gal
